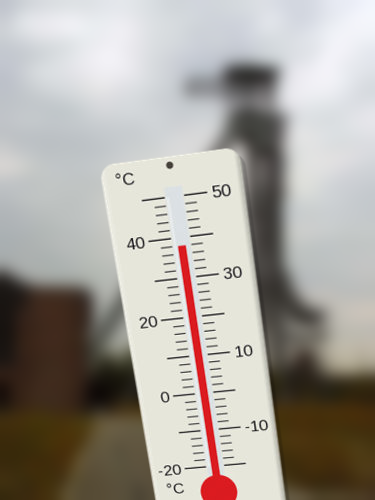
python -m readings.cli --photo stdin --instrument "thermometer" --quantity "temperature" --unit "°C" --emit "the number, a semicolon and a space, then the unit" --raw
38; °C
